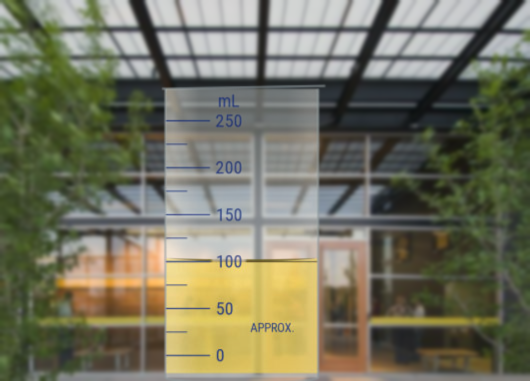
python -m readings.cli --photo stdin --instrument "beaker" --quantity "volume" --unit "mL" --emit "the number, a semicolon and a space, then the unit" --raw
100; mL
